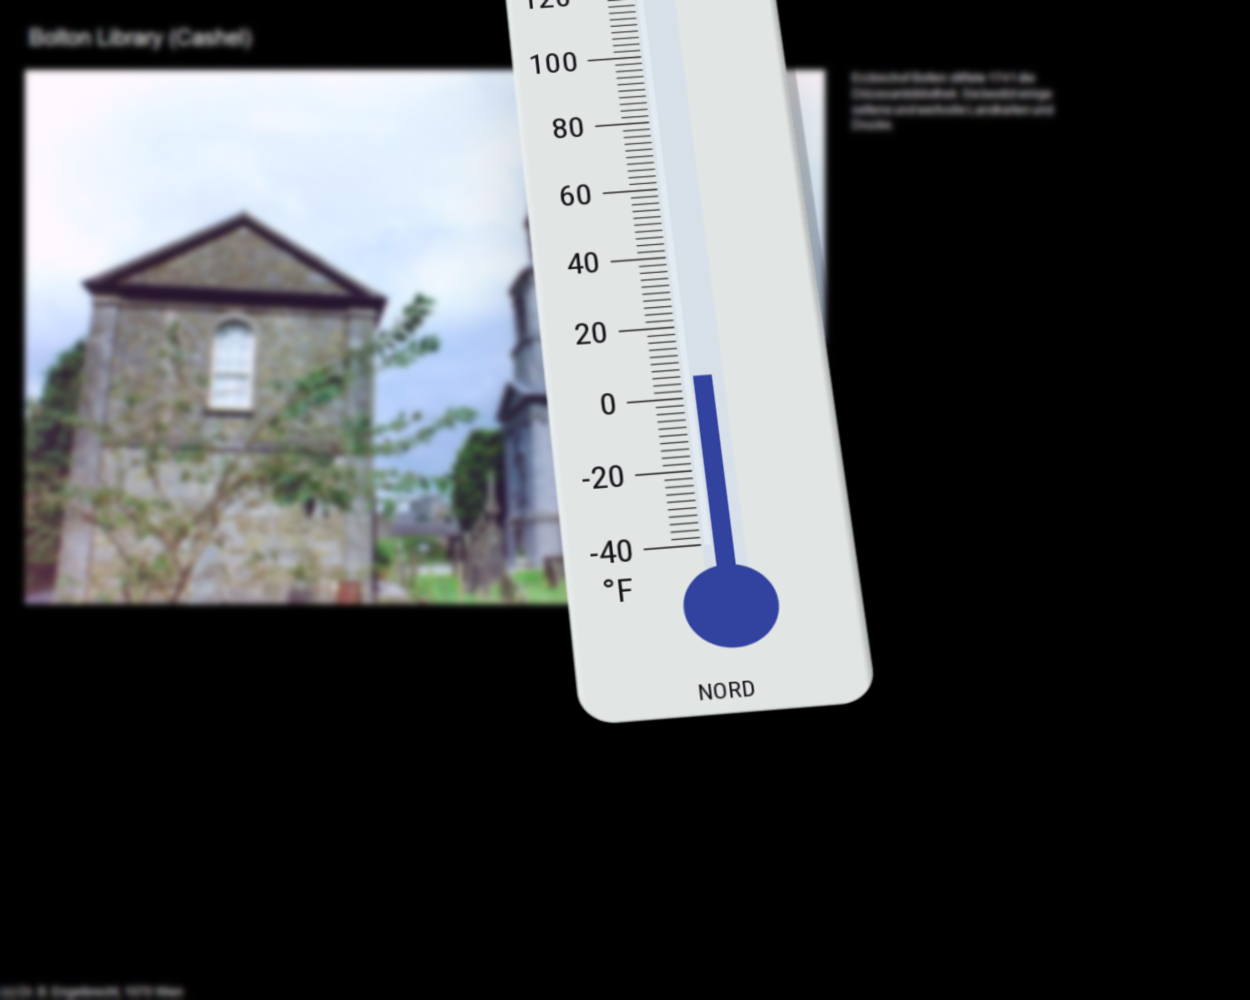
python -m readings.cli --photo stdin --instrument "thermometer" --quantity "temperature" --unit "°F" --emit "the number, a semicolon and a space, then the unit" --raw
6; °F
